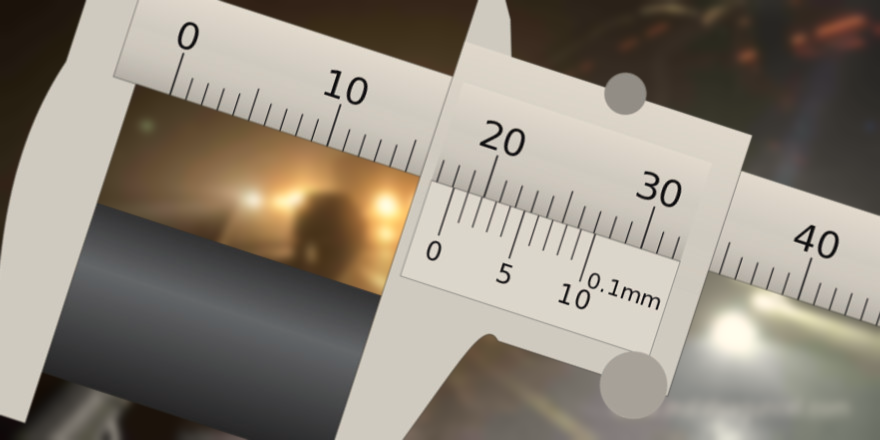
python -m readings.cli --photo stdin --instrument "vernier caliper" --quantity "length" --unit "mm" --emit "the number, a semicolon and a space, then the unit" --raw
18.1; mm
